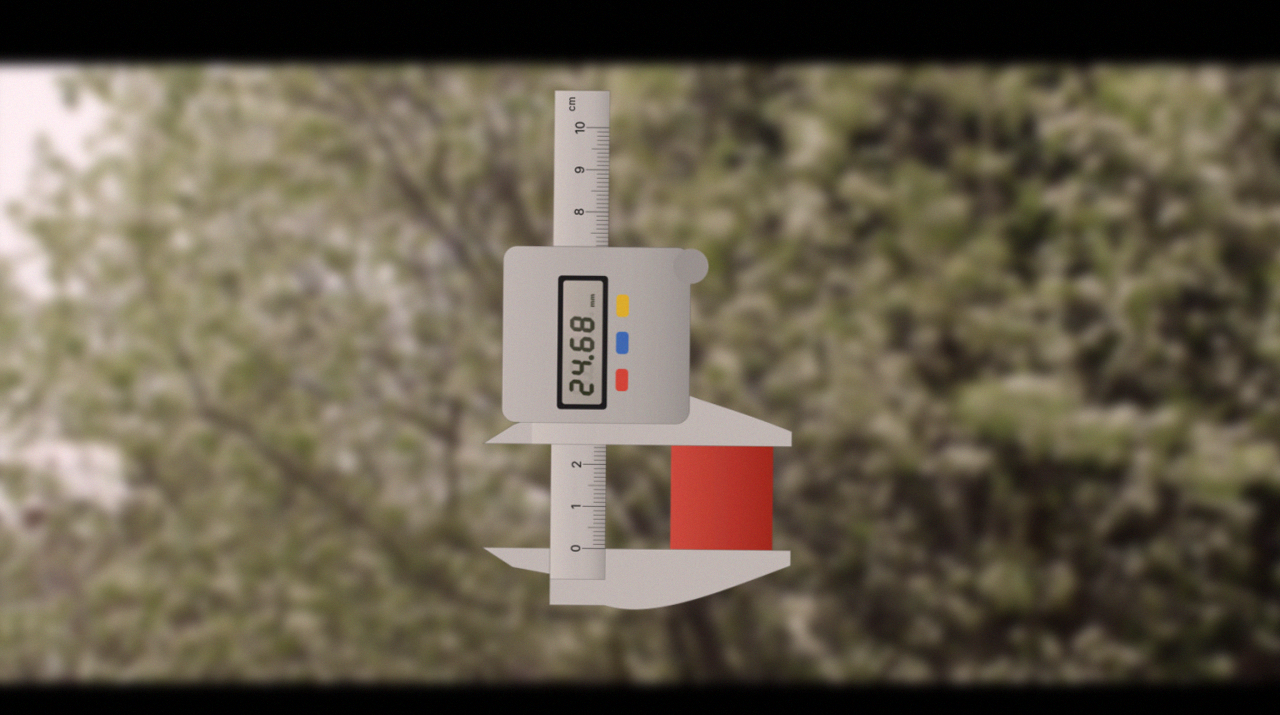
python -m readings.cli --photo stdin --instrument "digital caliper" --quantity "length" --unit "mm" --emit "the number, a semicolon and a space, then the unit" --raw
24.68; mm
